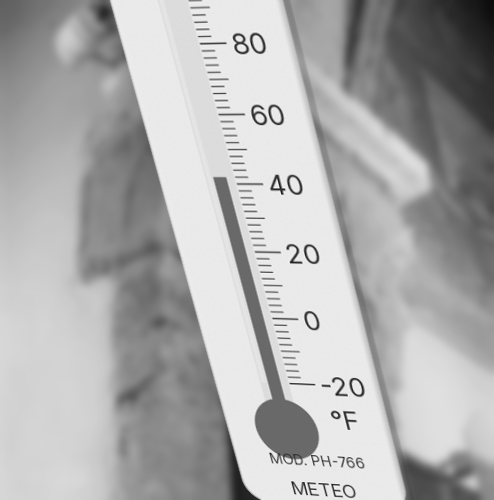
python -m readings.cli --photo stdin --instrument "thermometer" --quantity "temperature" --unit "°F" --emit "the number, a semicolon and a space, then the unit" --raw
42; °F
